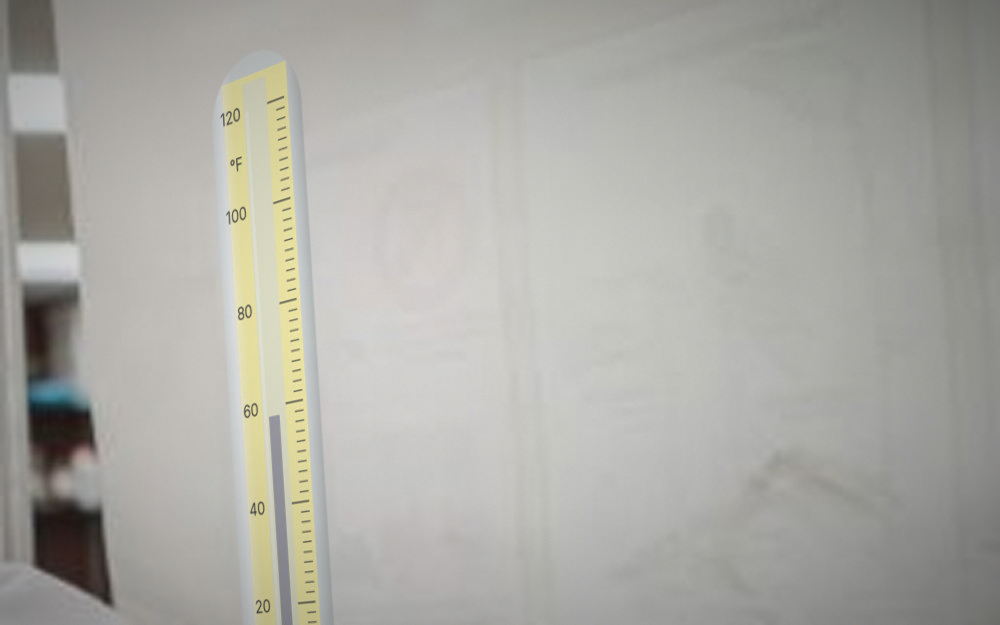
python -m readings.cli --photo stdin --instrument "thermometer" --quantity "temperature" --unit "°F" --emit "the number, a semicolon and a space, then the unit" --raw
58; °F
